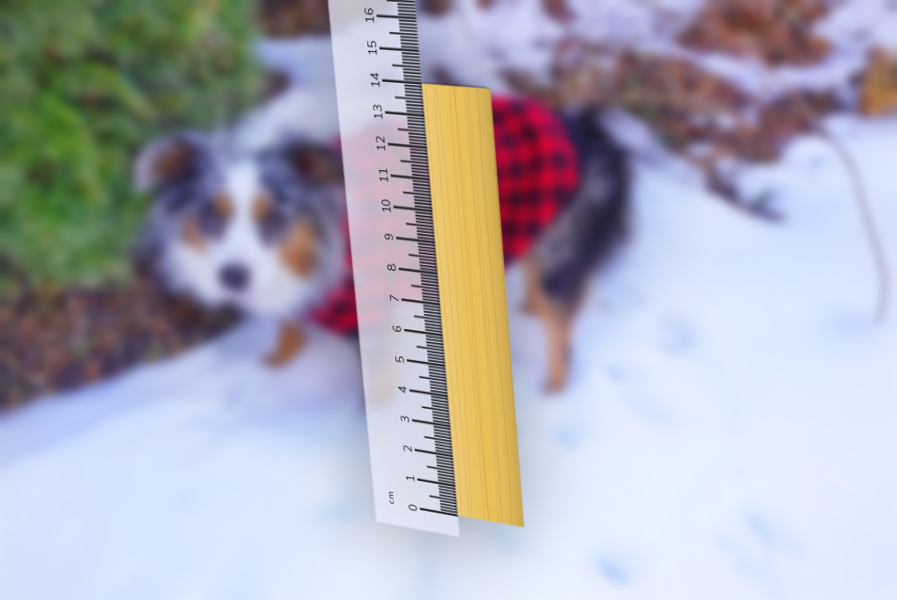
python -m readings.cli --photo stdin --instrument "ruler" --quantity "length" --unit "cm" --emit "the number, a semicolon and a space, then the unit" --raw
14; cm
